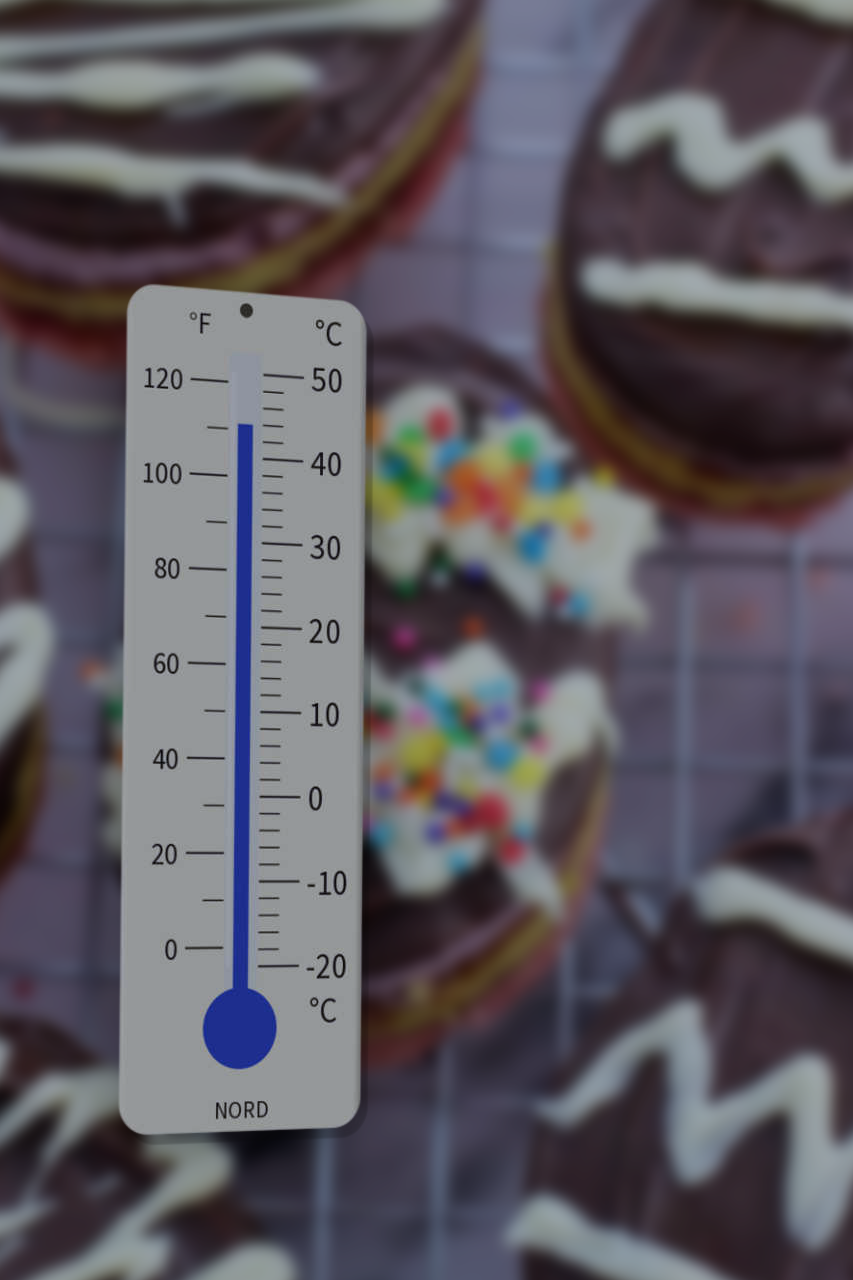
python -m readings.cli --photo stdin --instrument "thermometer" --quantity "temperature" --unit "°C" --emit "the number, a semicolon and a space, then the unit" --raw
44; °C
